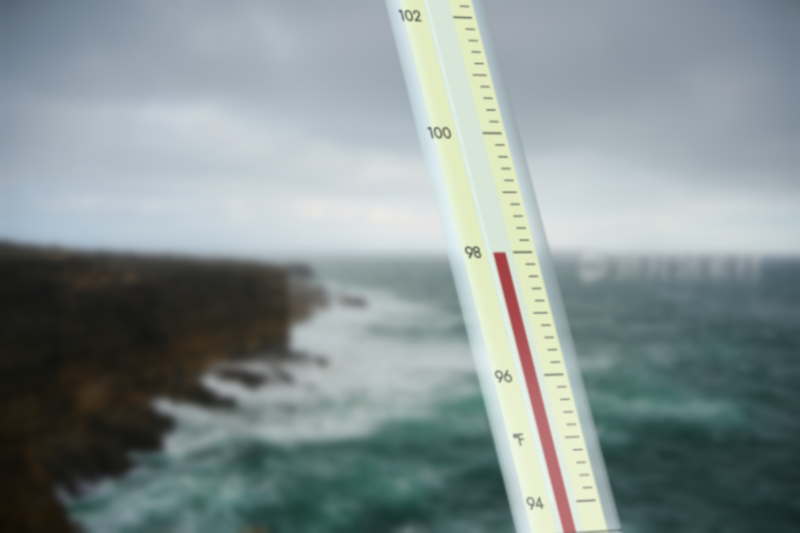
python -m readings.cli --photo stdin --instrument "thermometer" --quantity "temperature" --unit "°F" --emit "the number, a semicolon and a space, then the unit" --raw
98; °F
